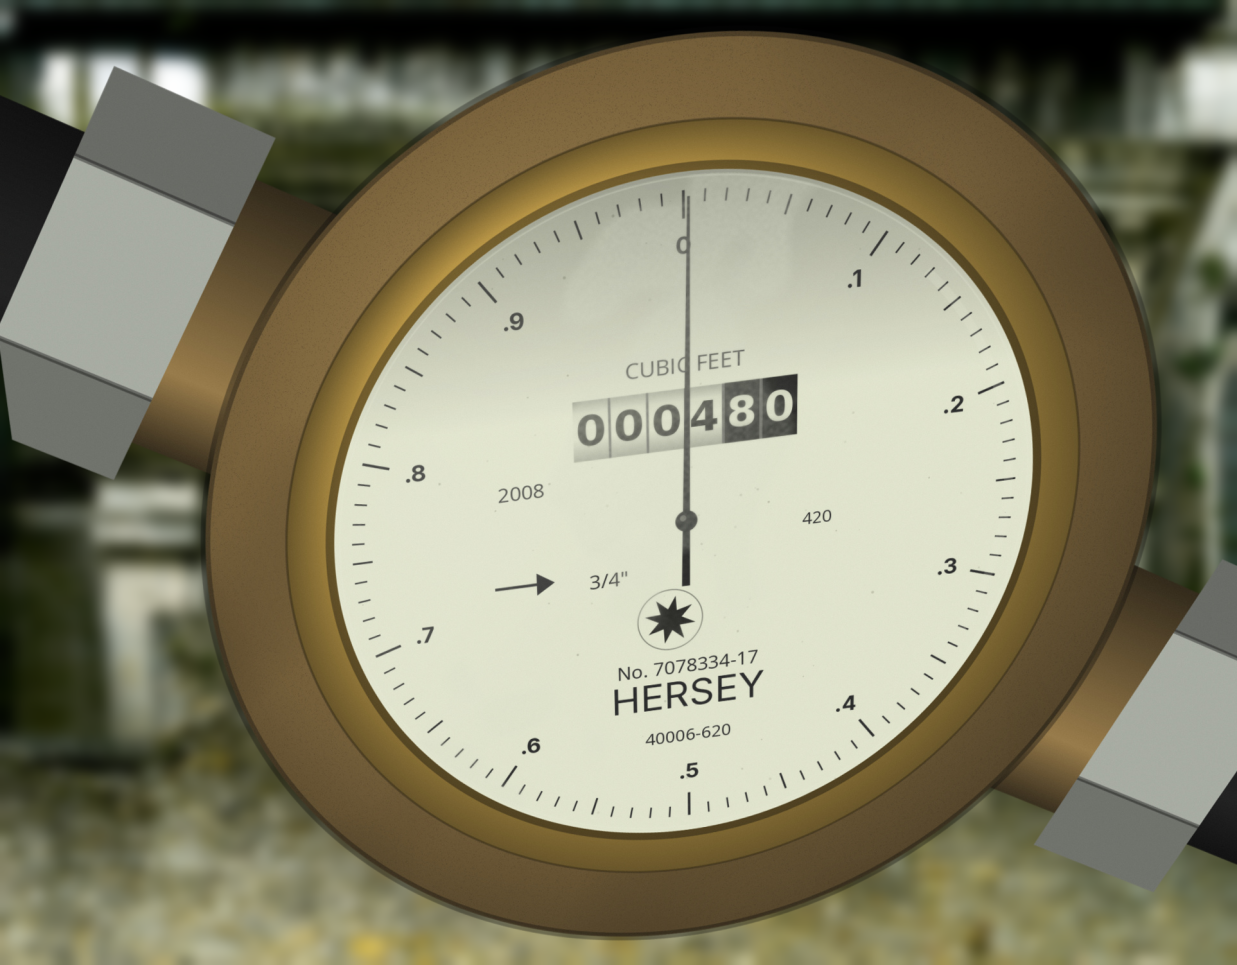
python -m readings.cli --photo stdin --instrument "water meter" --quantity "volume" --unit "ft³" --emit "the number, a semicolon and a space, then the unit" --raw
480.00; ft³
